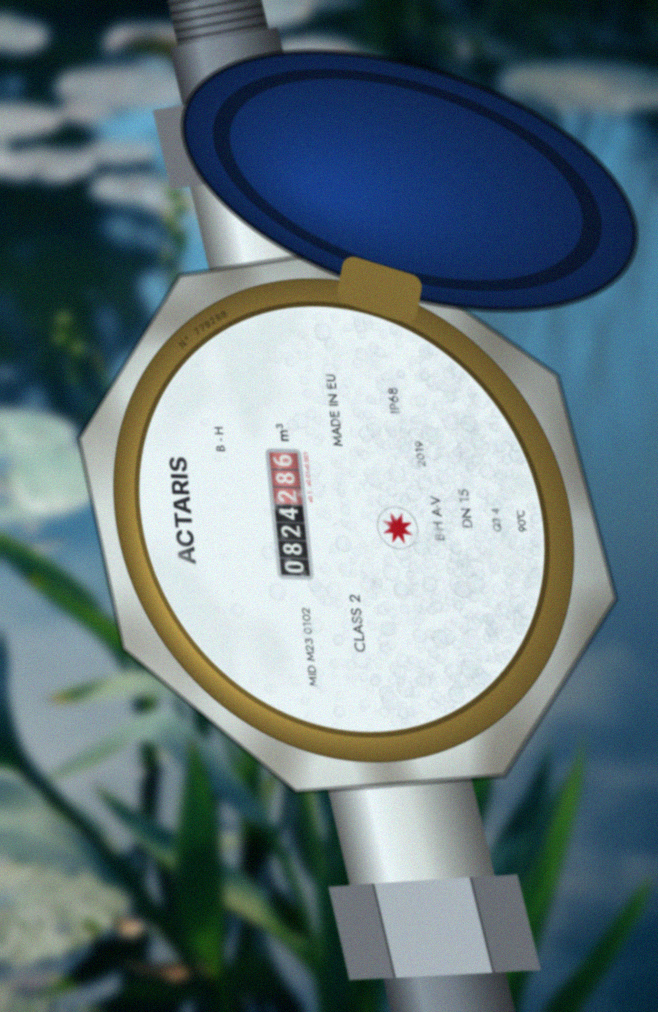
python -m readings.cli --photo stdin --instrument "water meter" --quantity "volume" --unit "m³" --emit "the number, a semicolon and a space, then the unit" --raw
824.286; m³
